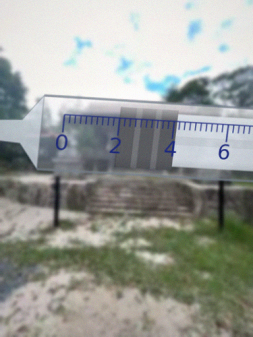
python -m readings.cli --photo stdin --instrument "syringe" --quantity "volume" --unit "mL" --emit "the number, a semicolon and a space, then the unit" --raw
2; mL
